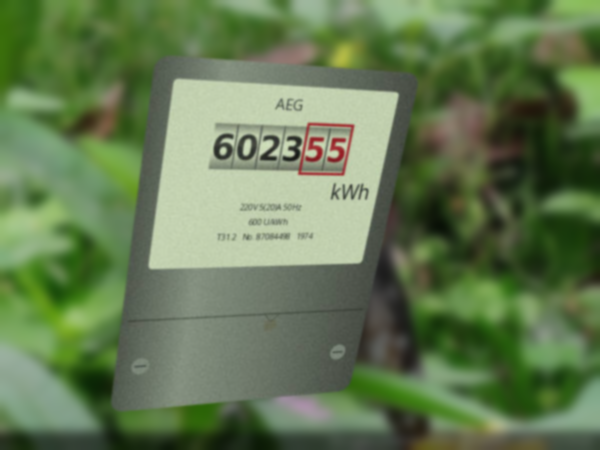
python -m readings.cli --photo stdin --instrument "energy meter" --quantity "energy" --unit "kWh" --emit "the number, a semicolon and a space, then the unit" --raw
6023.55; kWh
